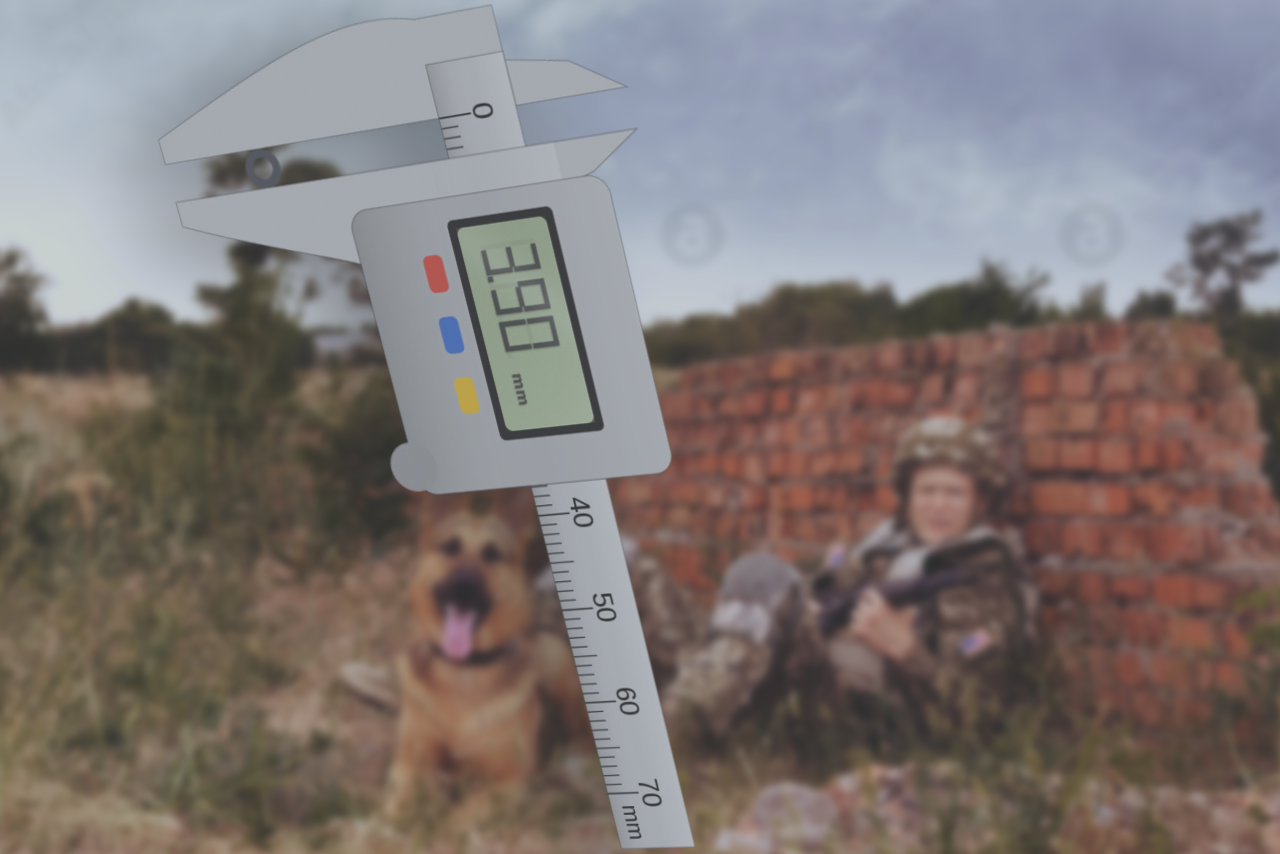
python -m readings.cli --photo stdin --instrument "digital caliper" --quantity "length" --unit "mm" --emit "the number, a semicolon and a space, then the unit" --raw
3.90; mm
